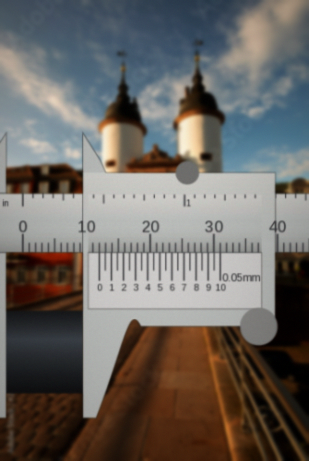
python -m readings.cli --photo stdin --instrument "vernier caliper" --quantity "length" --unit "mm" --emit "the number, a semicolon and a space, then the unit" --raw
12.0; mm
